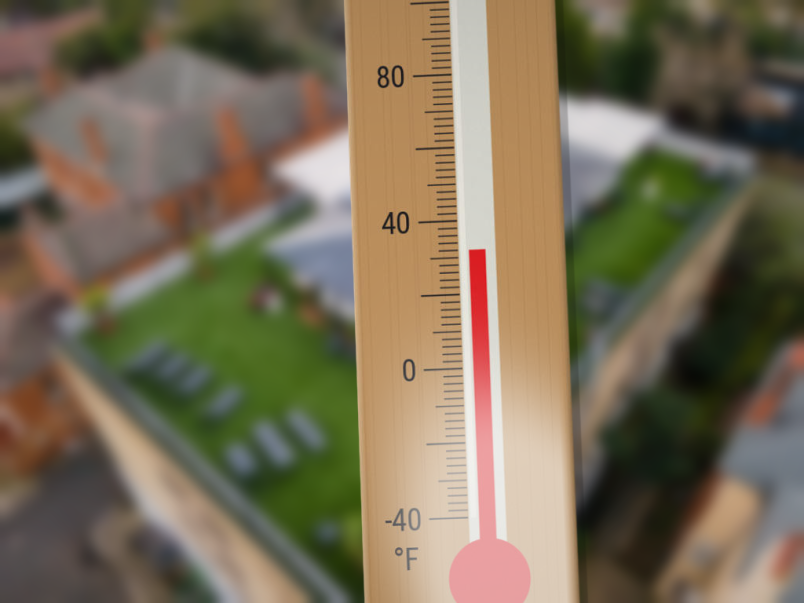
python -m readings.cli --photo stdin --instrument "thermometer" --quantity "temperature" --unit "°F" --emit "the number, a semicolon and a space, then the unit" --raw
32; °F
